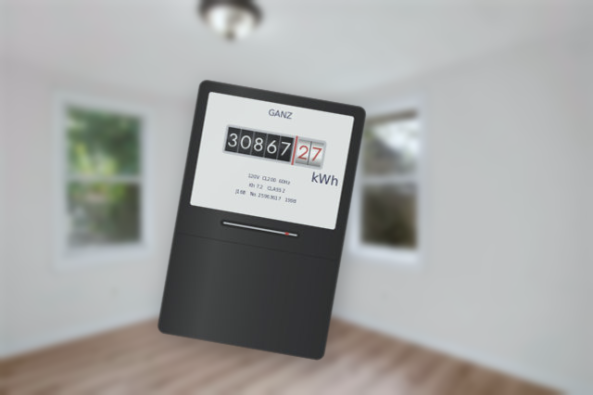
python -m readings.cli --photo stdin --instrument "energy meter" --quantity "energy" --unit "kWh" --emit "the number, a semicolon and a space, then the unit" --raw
30867.27; kWh
